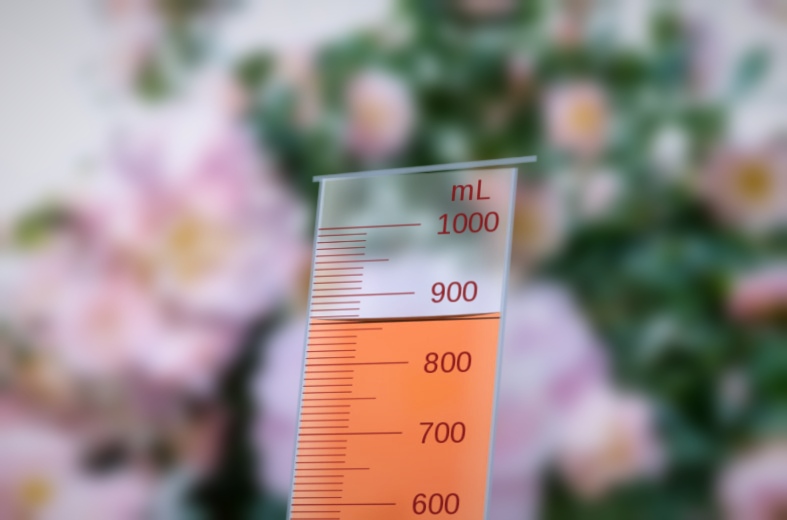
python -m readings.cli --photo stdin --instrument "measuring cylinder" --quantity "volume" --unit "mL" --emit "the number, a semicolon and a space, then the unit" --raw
860; mL
